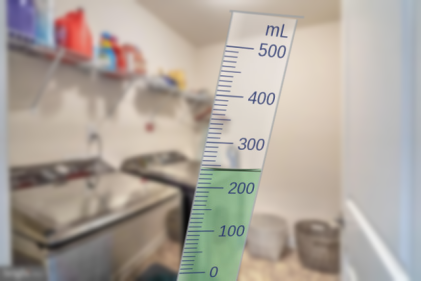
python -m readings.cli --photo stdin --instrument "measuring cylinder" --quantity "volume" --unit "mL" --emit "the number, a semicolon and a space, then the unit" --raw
240; mL
